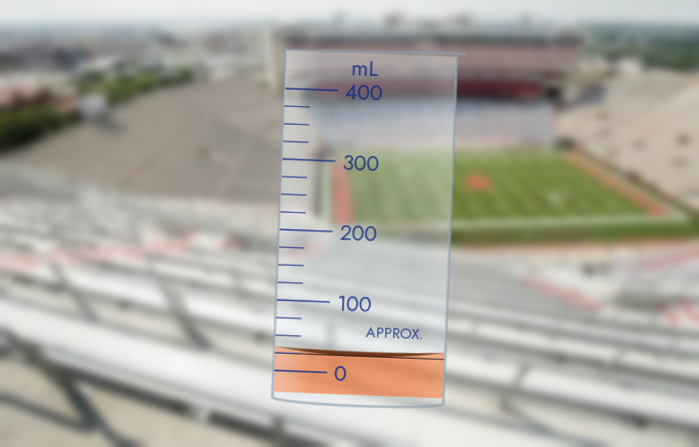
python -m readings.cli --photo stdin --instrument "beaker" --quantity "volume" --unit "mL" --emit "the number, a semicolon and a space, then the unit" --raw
25; mL
